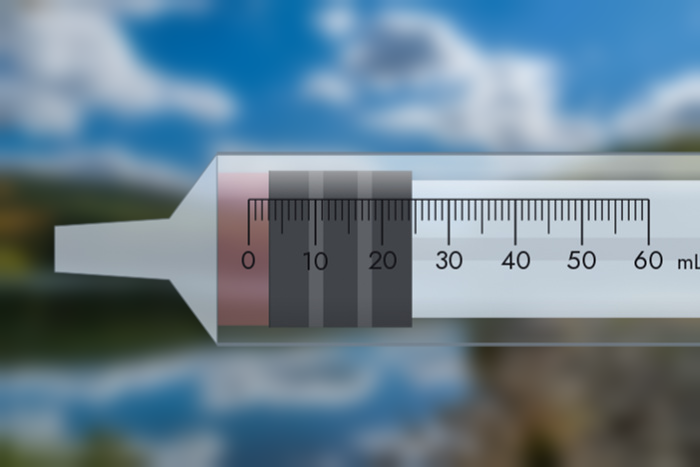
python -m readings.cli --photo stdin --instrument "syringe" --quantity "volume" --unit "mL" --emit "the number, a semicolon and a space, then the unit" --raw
3; mL
